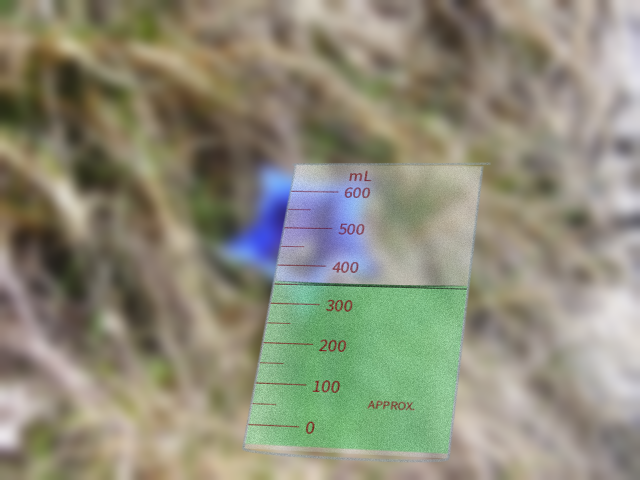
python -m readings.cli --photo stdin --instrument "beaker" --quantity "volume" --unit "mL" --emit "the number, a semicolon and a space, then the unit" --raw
350; mL
